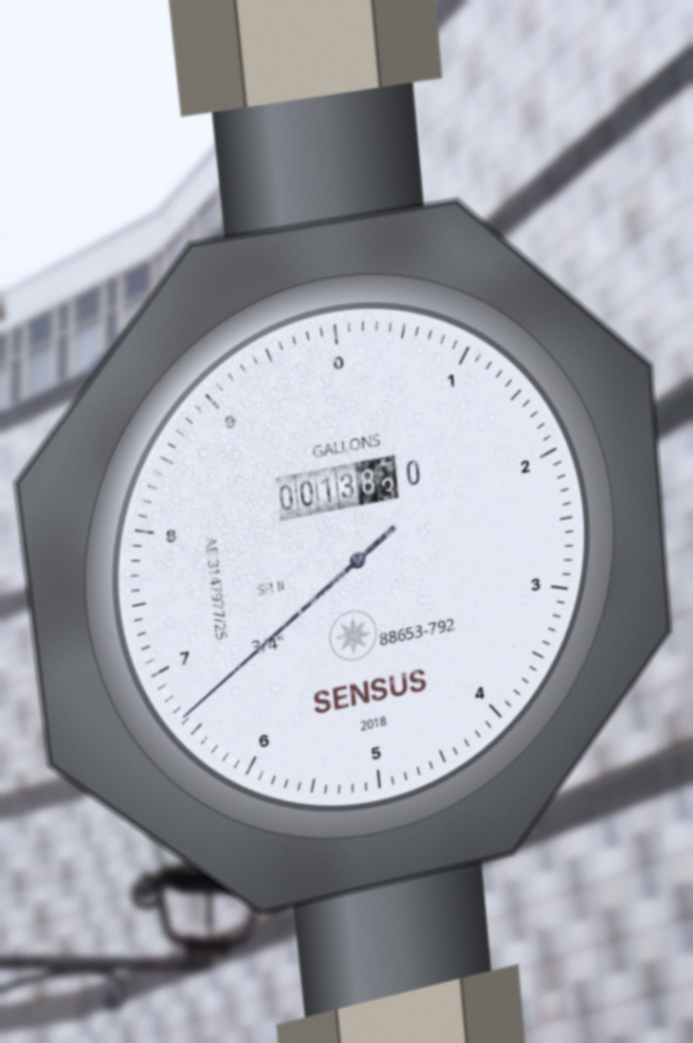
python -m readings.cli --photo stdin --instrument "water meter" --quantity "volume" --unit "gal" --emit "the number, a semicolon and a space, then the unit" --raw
13826.6; gal
